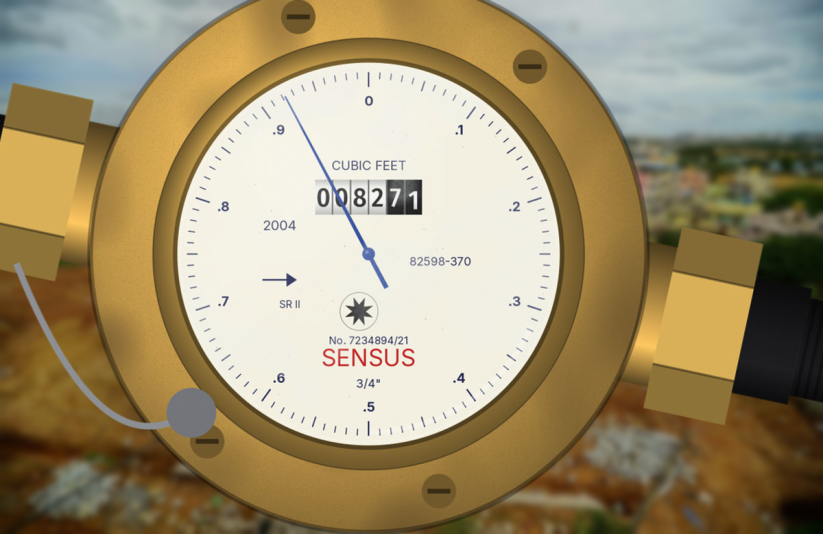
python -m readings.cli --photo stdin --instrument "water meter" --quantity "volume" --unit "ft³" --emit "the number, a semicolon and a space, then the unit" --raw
8270.92; ft³
